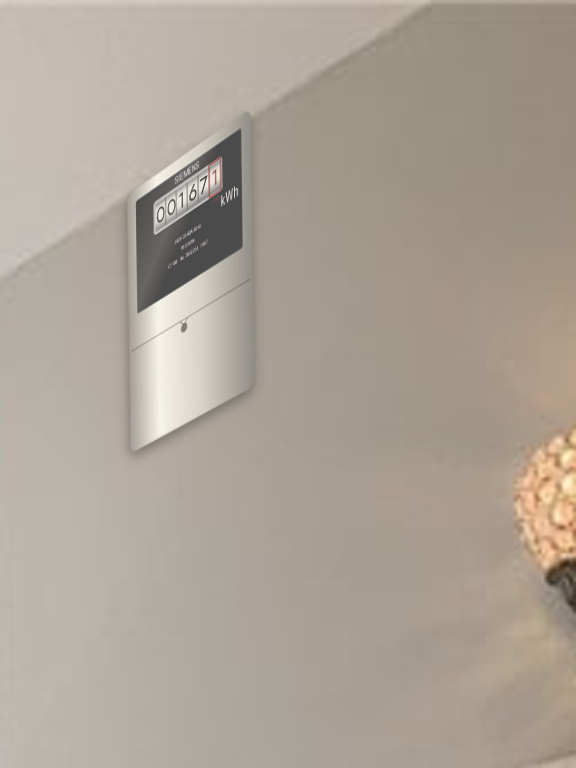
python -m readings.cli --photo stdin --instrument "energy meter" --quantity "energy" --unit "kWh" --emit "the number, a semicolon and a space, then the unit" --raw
167.1; kWh
